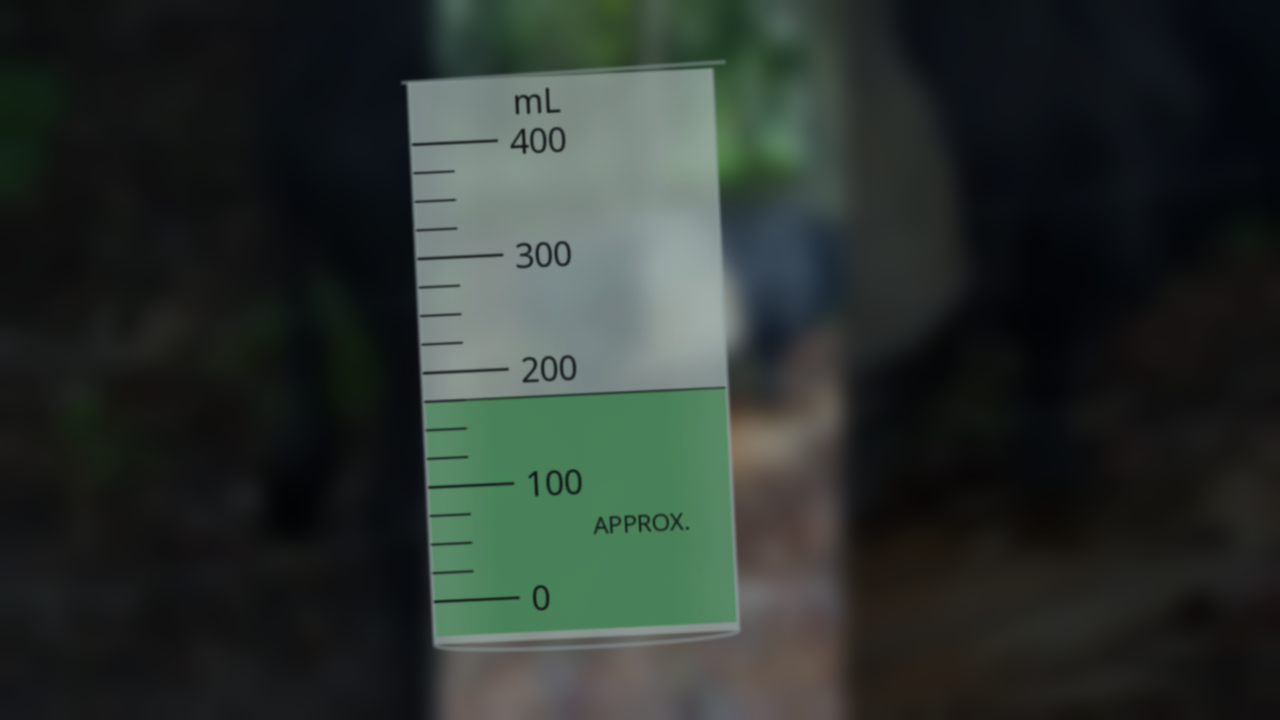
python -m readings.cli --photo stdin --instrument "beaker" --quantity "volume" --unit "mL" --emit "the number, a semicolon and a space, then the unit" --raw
175; mL
